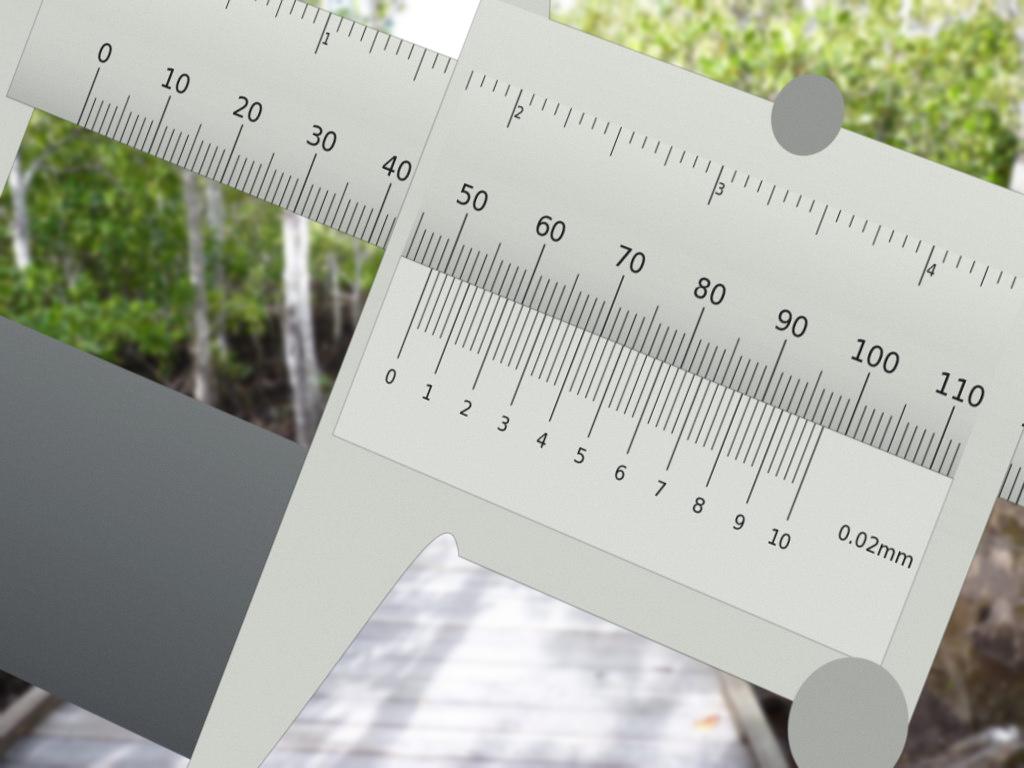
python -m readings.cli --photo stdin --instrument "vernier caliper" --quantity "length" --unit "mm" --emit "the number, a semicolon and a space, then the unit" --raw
48.4; mm
